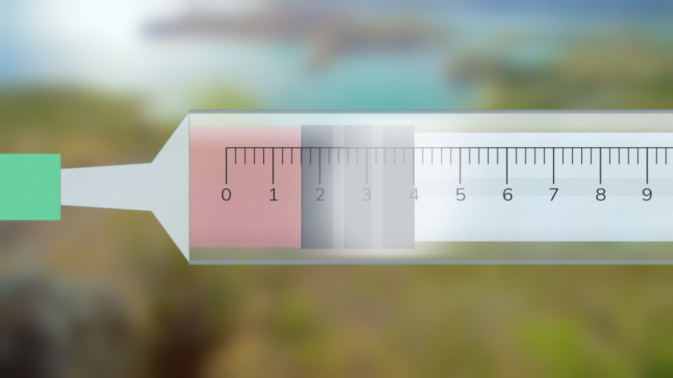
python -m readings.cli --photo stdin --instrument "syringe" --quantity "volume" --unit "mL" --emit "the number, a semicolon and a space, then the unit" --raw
1.6; mL
